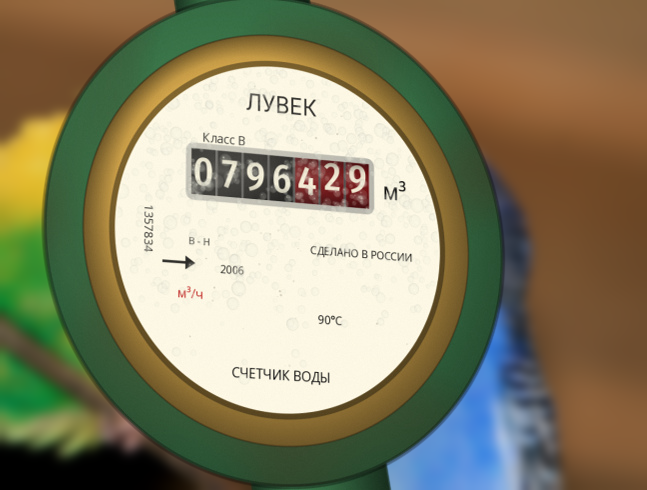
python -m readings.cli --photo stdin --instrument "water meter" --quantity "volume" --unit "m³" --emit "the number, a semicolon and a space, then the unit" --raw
796.429; m³
